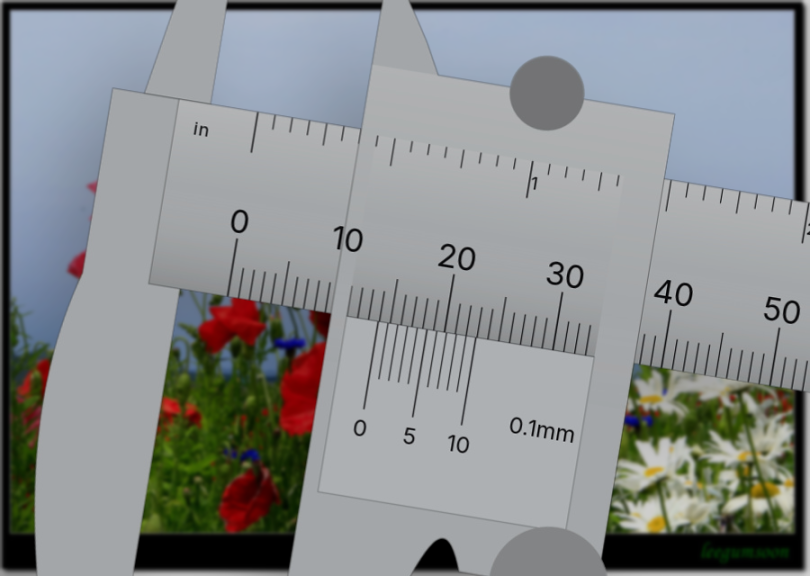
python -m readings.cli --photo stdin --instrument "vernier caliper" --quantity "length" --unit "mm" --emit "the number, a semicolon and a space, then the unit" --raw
13.9; mm
